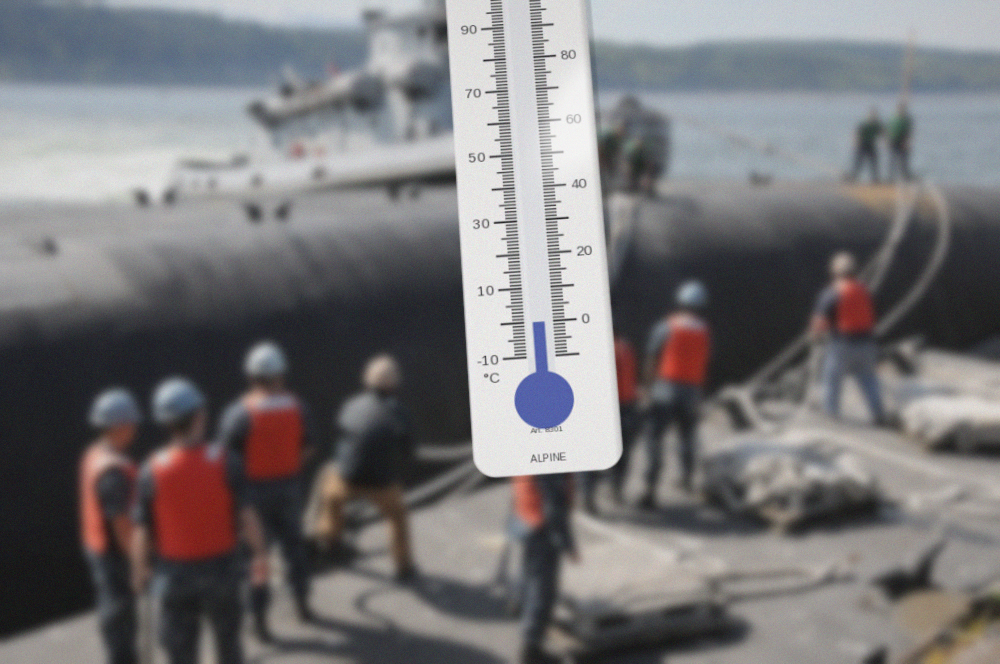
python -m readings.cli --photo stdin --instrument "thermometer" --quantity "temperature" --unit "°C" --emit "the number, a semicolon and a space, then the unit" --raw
0; °C
